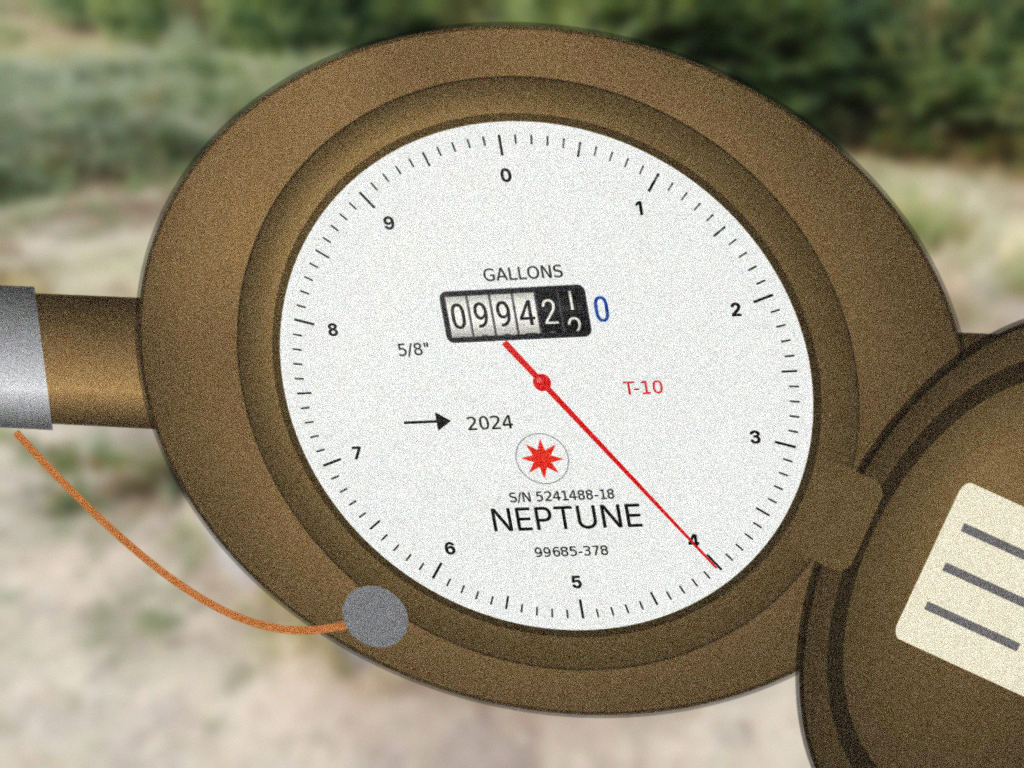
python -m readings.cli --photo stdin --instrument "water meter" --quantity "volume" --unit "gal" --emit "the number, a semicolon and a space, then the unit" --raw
994214.0; gal
